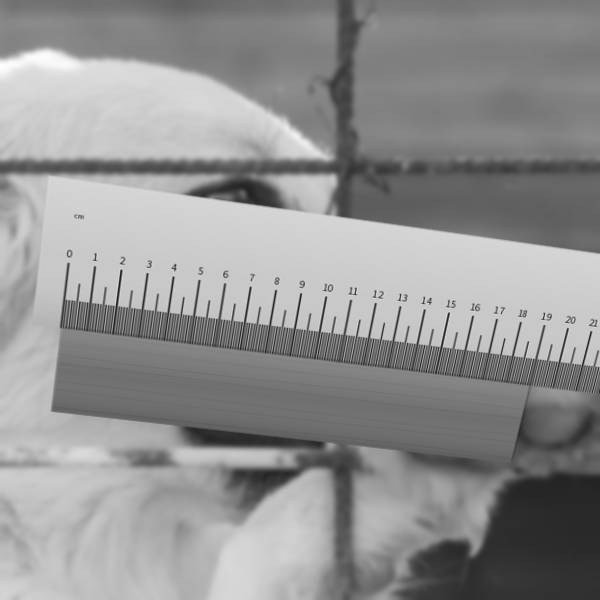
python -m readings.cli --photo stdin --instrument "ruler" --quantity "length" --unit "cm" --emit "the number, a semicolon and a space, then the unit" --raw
19; cm
